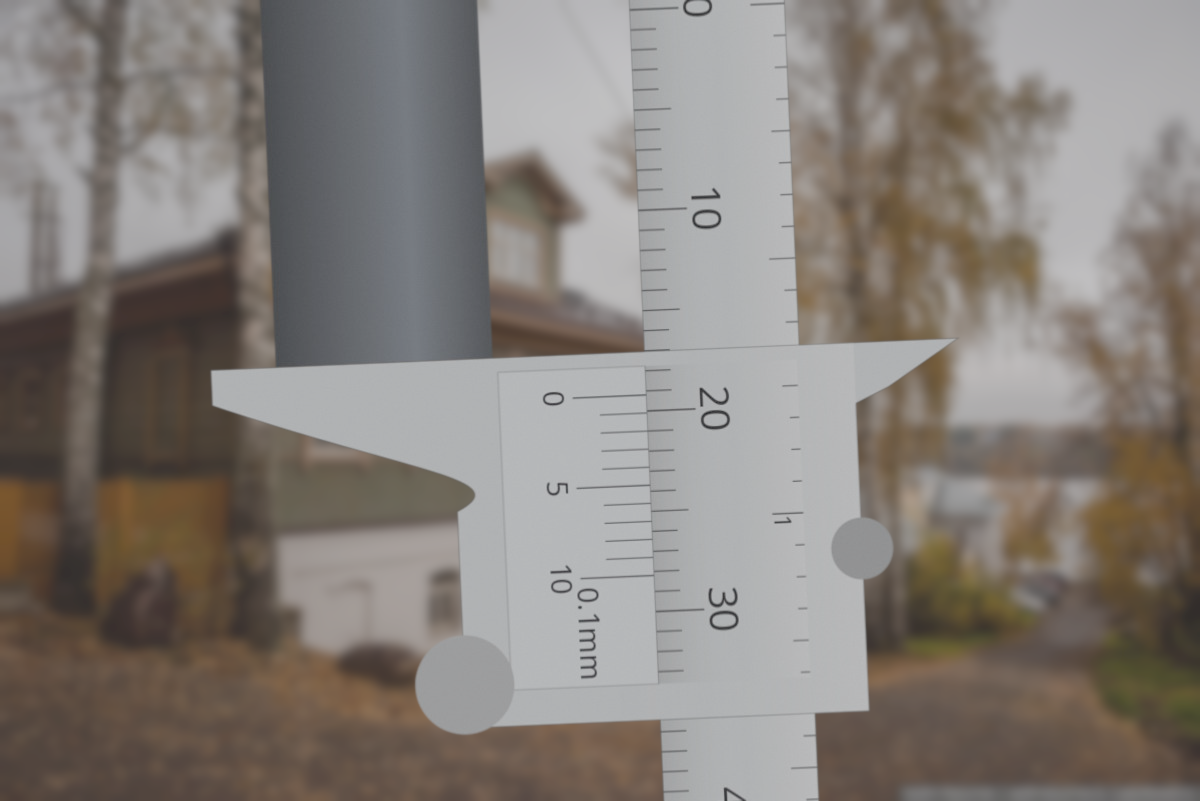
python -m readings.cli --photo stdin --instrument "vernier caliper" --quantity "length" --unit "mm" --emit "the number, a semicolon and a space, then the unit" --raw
19.2; mm
